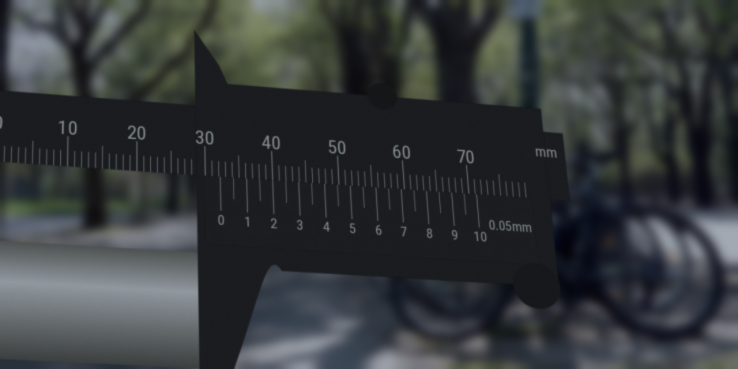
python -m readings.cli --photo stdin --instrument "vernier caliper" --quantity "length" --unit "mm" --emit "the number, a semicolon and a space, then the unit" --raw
32.2; mm
